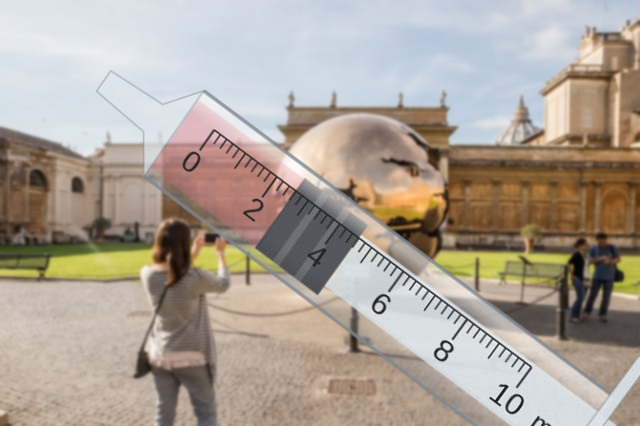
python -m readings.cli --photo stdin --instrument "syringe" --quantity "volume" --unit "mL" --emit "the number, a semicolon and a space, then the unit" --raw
2.6; mL
